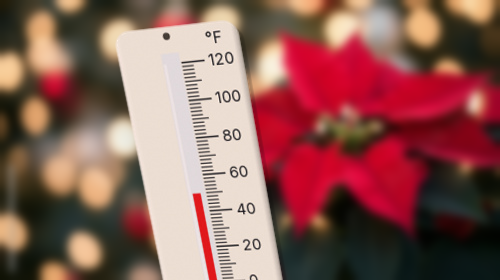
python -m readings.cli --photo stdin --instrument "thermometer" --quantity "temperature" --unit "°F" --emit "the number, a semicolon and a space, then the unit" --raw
50; °F
